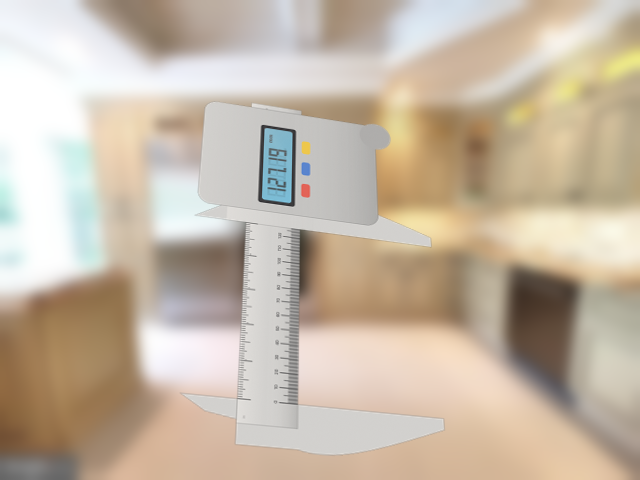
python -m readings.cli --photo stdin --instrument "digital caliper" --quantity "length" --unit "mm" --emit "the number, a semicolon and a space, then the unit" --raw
127.19; mm
